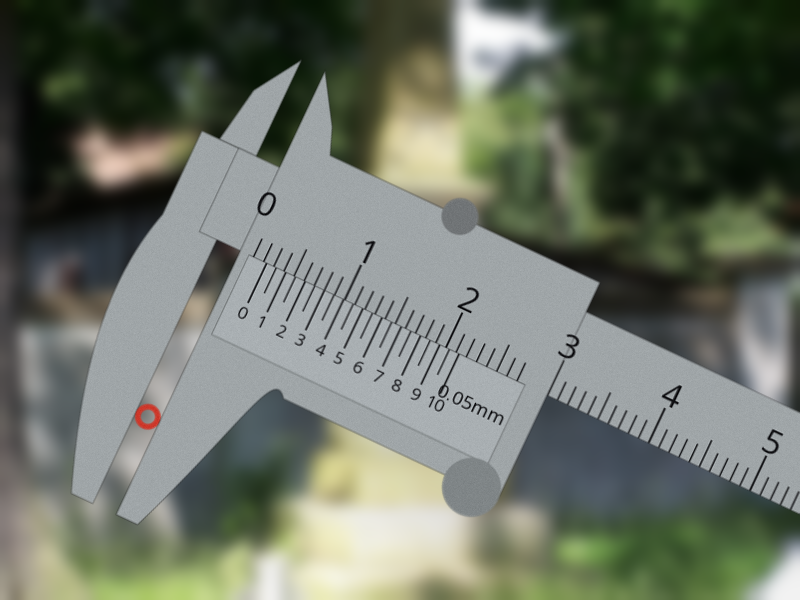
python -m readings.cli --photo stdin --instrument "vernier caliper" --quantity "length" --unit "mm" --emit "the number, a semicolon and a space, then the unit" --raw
2.3; mm
